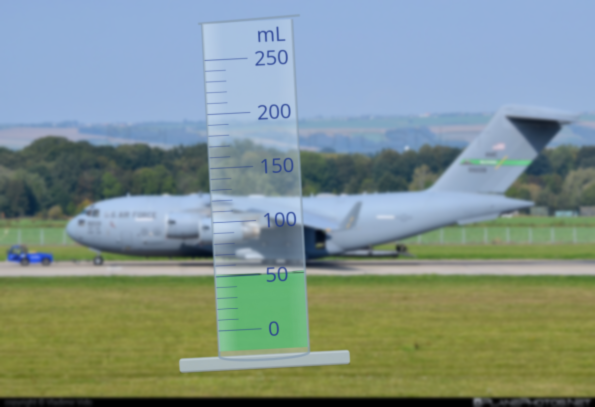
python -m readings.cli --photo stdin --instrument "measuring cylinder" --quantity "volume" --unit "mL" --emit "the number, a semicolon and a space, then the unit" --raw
50; mL
